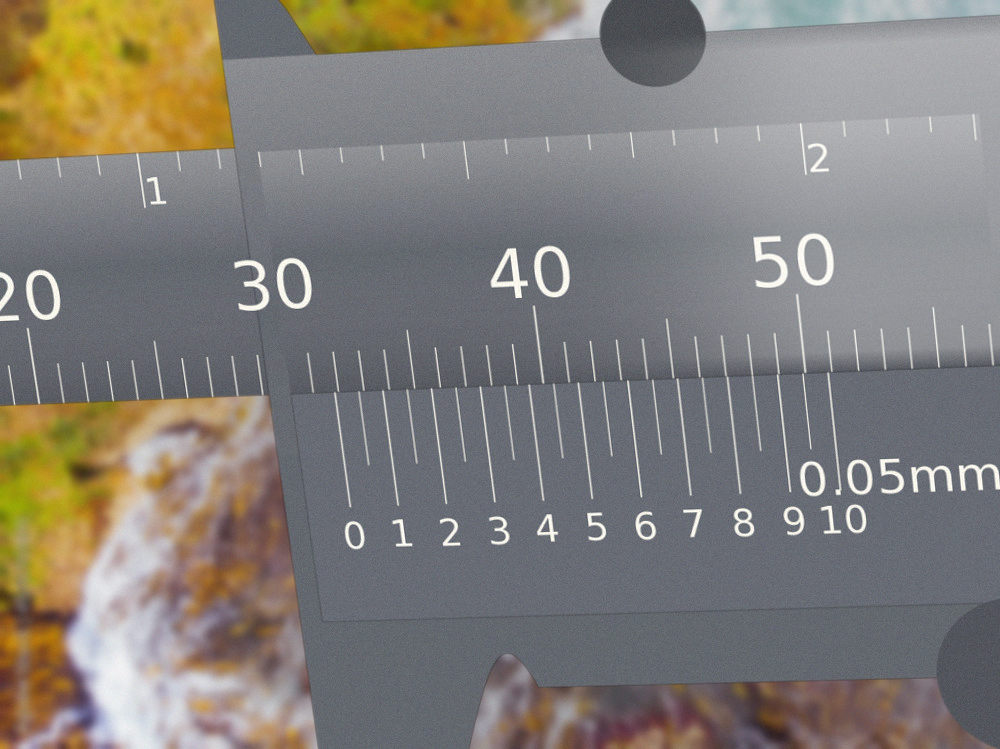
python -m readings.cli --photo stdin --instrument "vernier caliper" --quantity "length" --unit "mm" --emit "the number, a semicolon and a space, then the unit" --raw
31.85; mm
